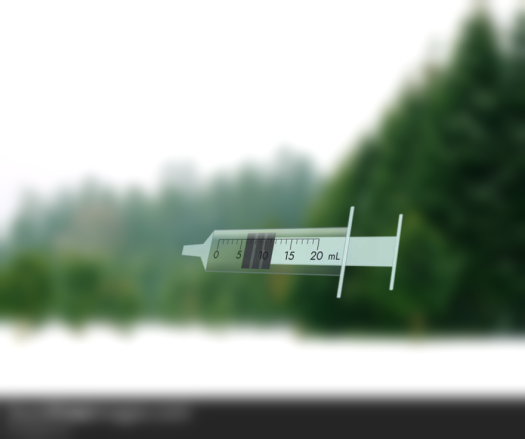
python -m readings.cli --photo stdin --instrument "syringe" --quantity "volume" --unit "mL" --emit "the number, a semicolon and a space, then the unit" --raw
6; mL
